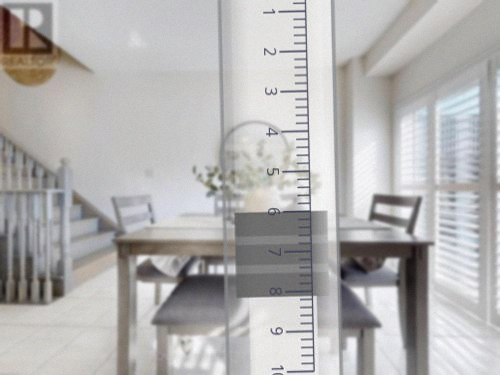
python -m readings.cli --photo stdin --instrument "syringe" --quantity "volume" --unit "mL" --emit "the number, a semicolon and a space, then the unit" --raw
6; mL
